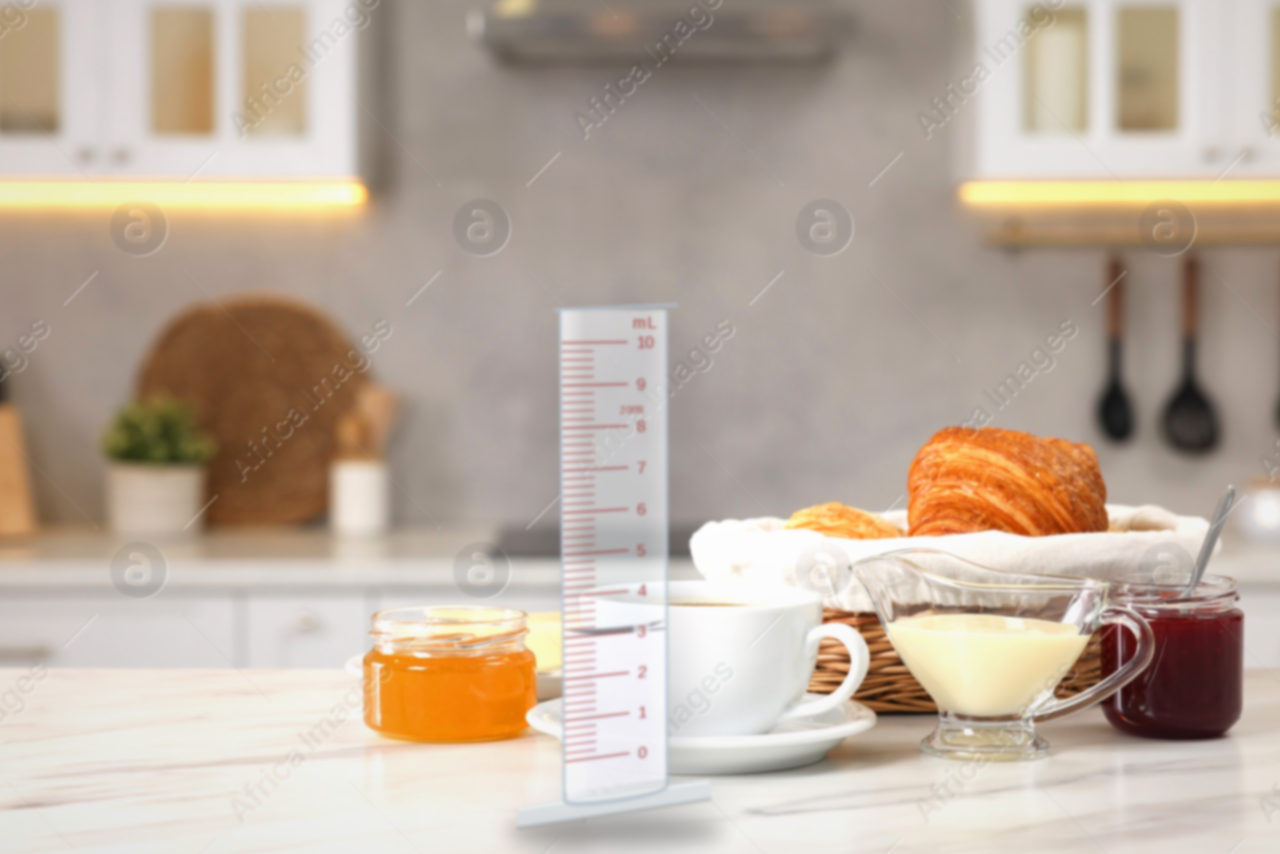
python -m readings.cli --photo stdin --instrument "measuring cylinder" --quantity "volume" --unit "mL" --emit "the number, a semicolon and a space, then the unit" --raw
3; mL
